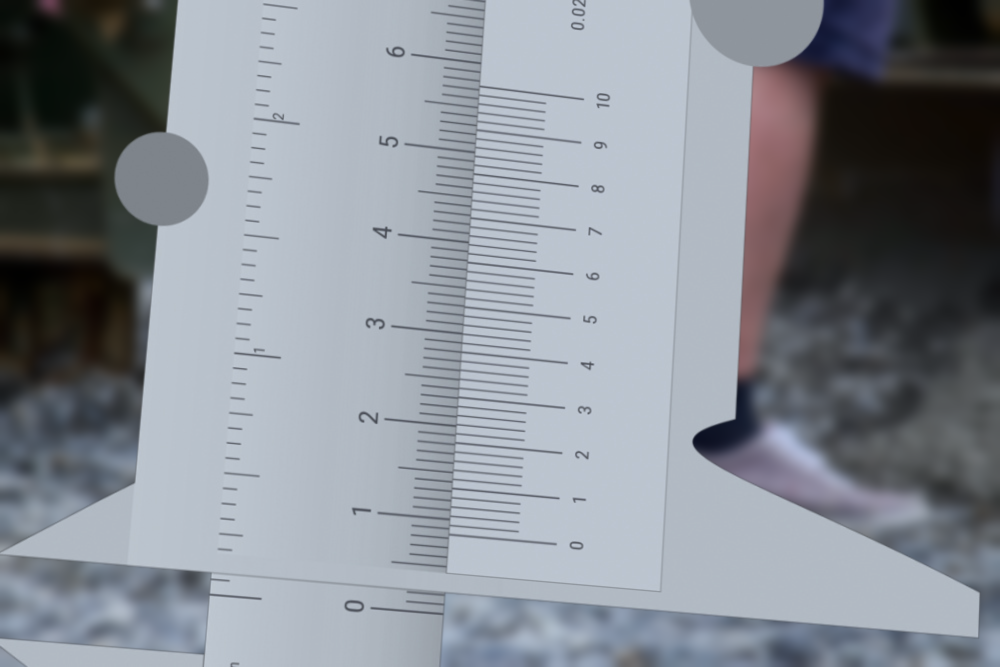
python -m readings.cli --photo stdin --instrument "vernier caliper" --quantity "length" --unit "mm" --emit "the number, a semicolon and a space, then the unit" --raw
8.4; mm
